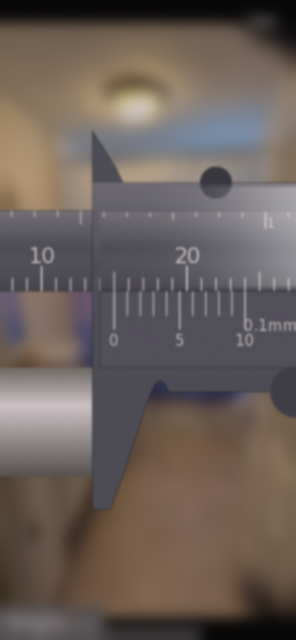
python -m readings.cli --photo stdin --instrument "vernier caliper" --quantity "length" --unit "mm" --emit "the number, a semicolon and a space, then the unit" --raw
15.0; mm
